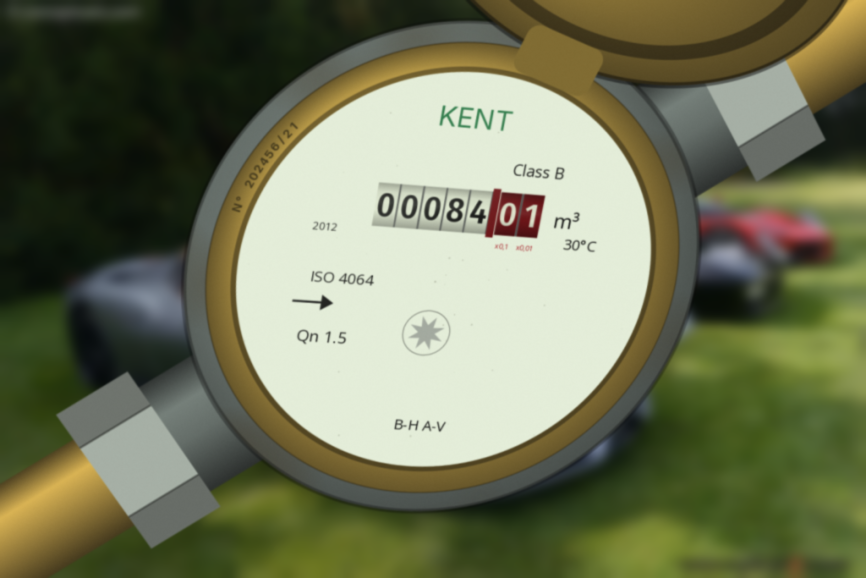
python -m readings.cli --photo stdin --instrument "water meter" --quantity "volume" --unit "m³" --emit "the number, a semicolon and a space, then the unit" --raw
84.01; m³
